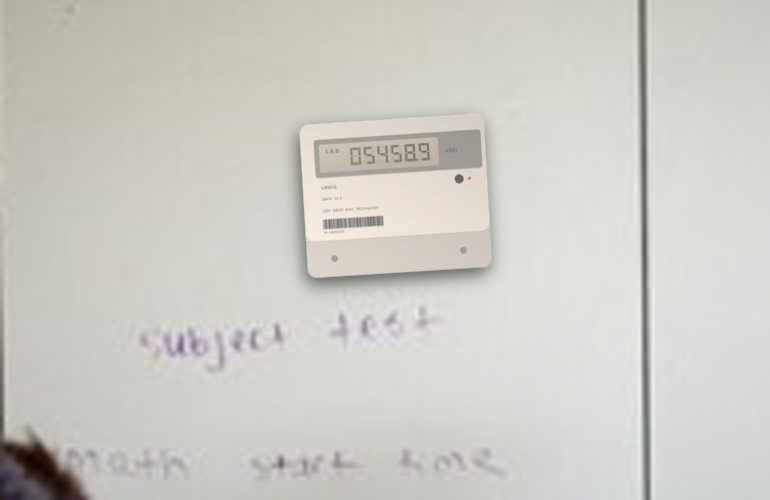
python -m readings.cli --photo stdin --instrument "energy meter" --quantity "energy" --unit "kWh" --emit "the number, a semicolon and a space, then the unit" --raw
5458.9; kWh
